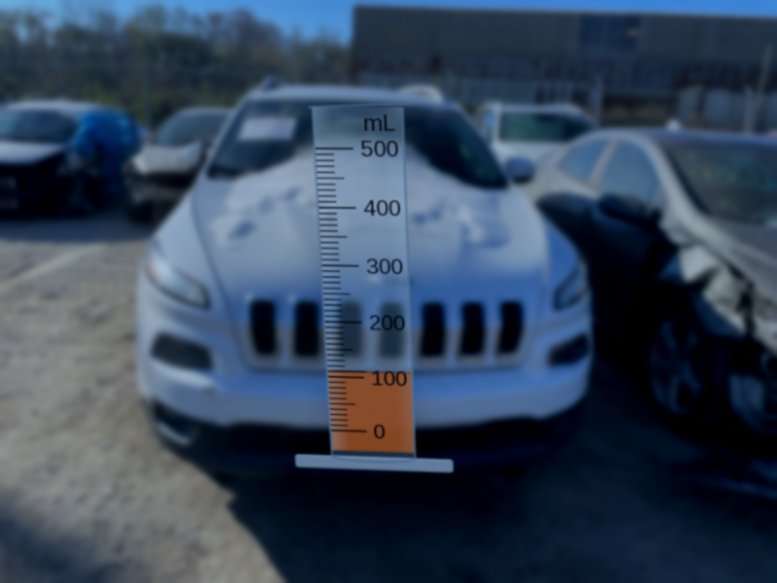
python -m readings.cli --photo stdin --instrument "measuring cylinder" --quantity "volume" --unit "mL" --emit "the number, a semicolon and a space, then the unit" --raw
110; mL
